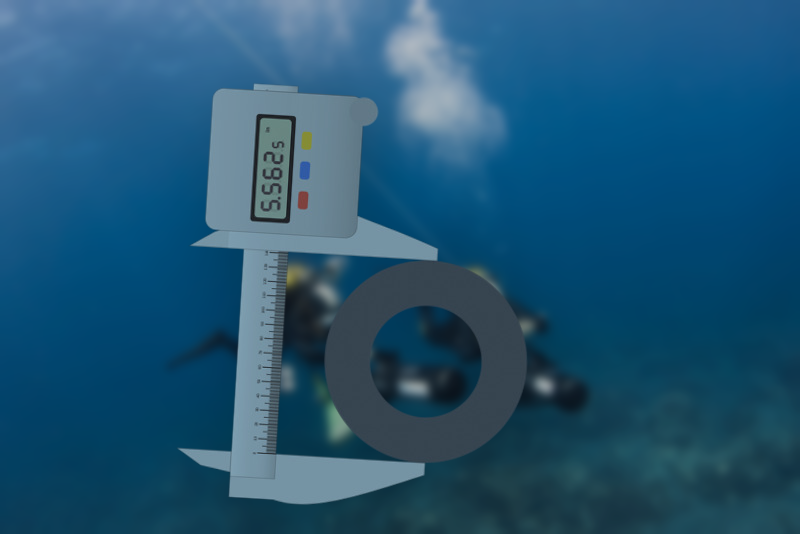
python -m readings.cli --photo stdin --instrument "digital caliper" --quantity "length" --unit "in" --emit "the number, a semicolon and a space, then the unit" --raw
5.5625; in
